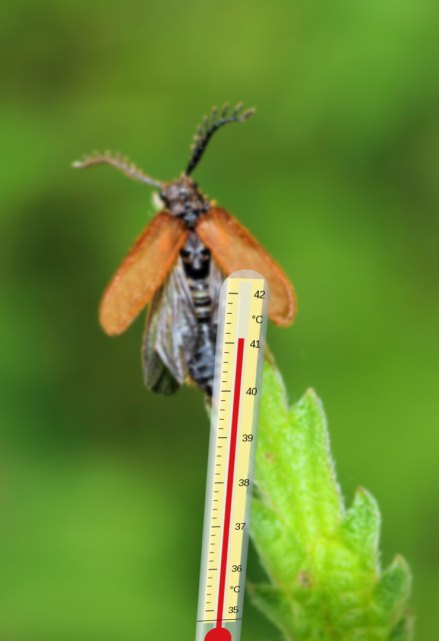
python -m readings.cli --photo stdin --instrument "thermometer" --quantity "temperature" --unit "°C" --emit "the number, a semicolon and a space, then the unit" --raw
41.1; °C
